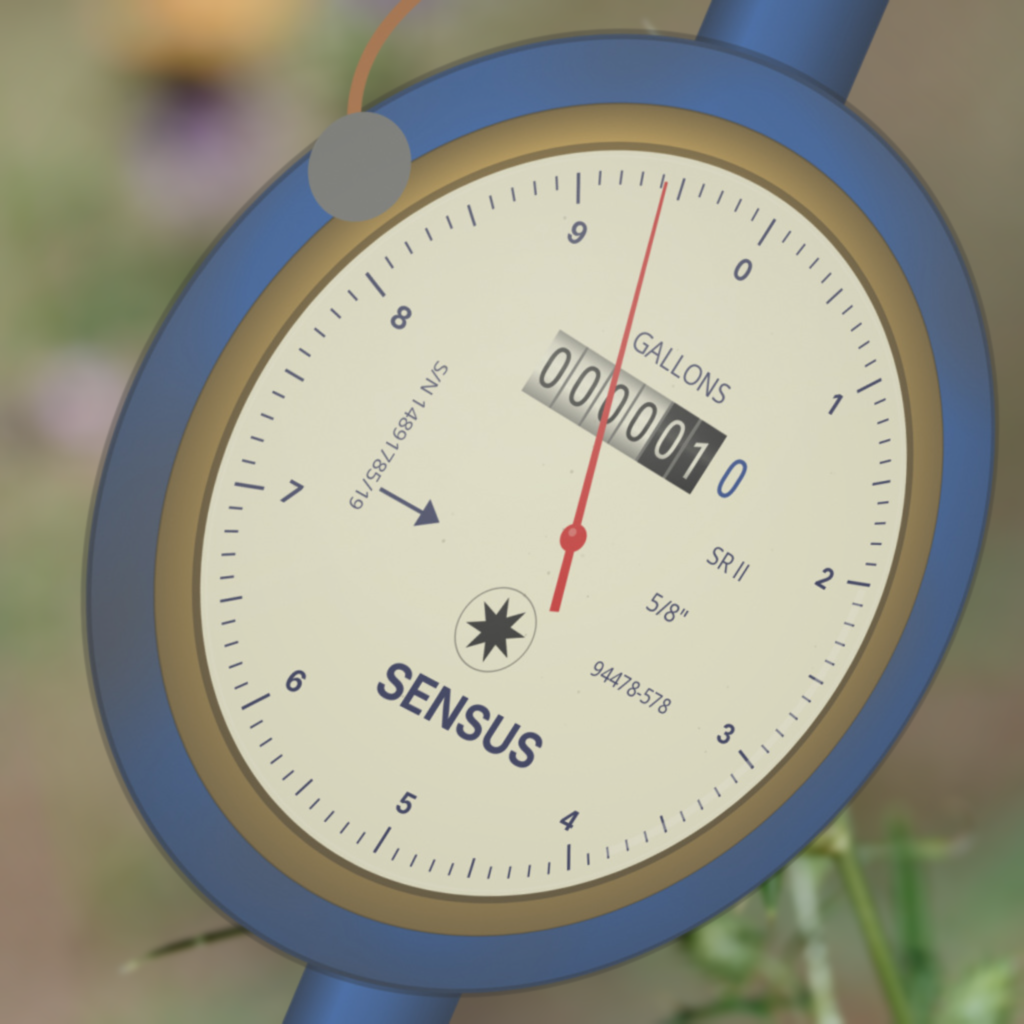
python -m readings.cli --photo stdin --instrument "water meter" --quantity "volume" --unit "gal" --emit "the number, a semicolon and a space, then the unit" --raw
9.4; gal
